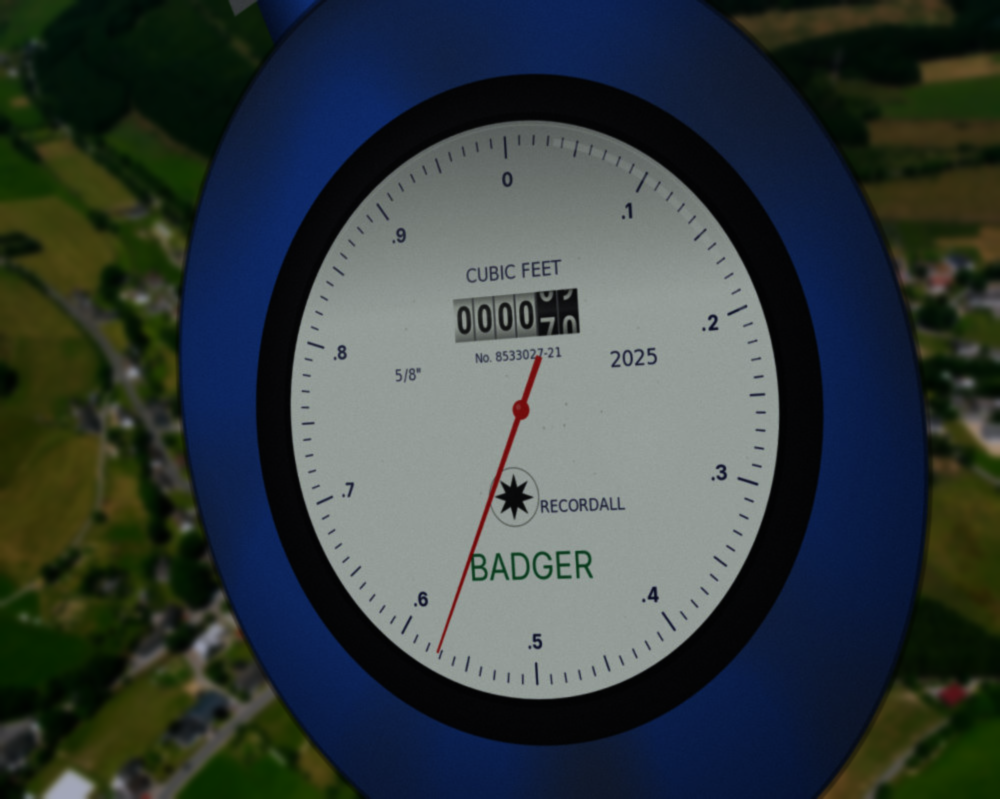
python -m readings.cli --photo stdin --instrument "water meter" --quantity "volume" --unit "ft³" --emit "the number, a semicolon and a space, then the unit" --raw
69.57; ft³
